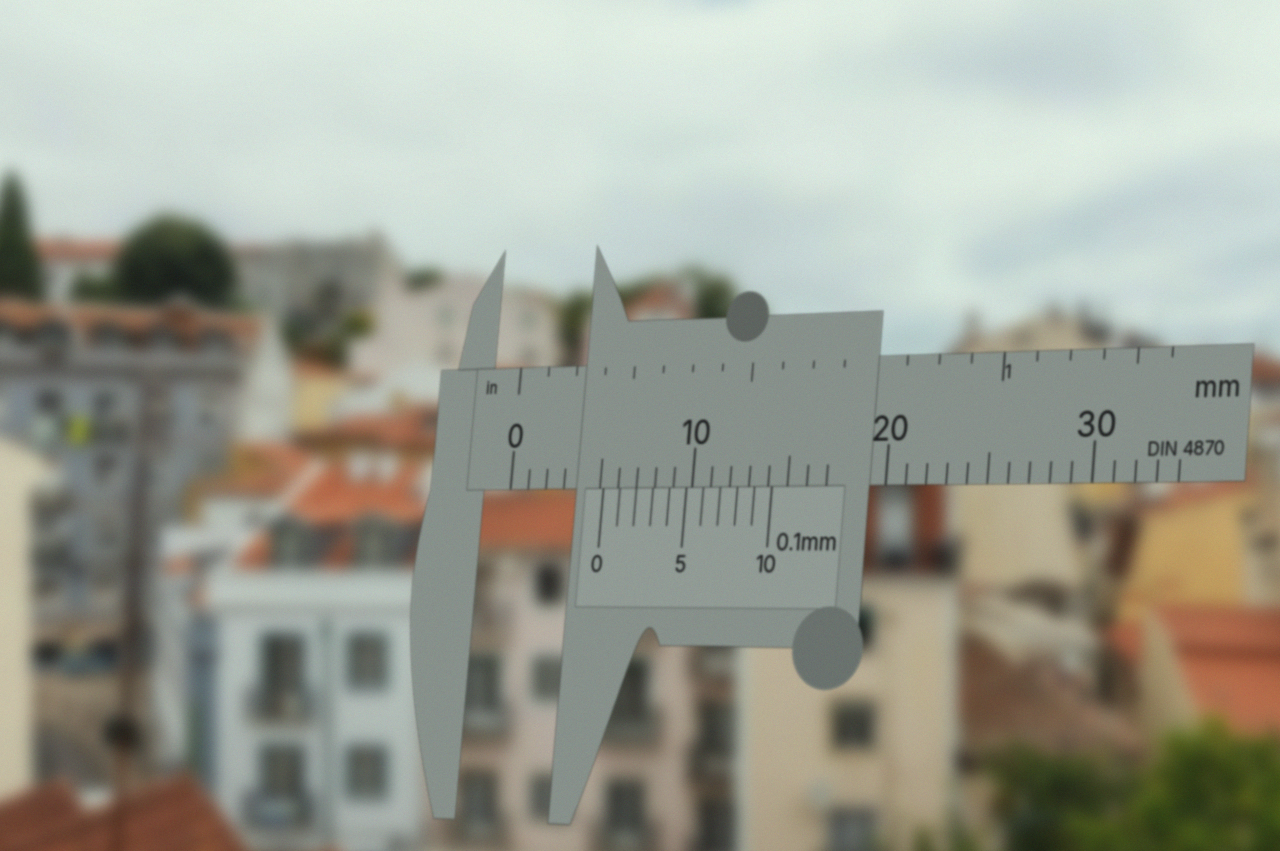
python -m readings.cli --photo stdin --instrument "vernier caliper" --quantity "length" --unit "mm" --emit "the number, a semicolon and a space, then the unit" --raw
5.2; mm
